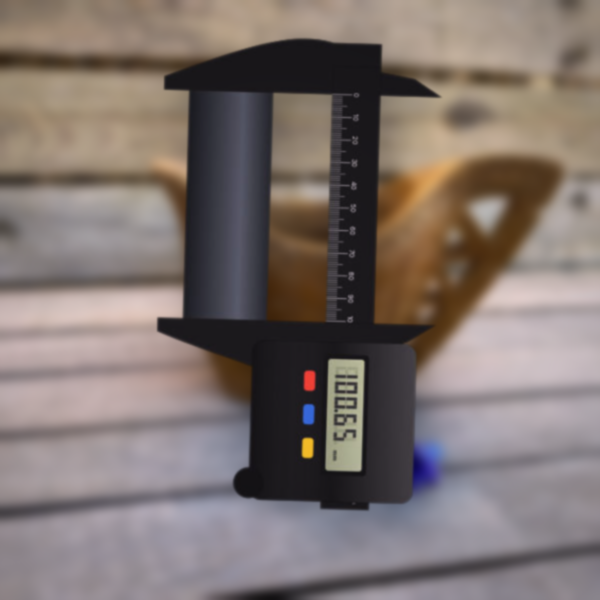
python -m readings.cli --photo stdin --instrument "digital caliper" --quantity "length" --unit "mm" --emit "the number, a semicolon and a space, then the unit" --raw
100.65; mm
